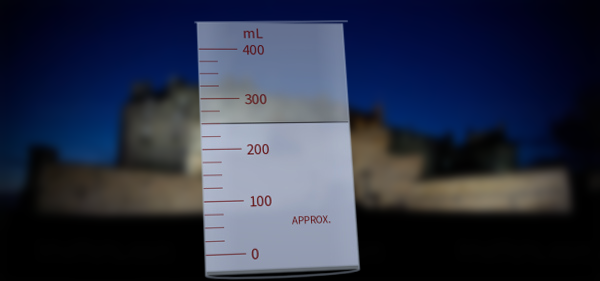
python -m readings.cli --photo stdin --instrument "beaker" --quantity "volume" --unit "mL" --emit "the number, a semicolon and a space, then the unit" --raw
250; mL
